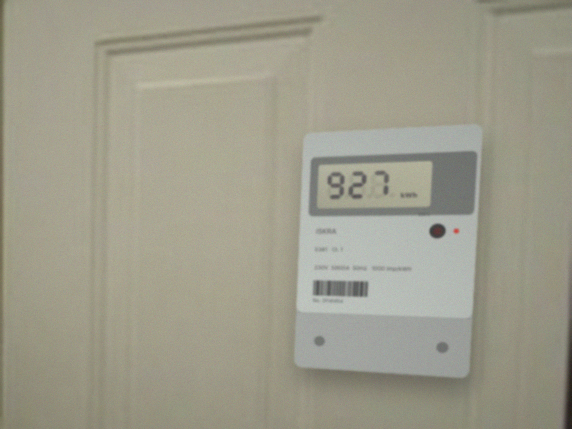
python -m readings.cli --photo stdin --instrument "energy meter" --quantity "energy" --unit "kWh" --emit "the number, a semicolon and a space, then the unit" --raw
927; kWh
